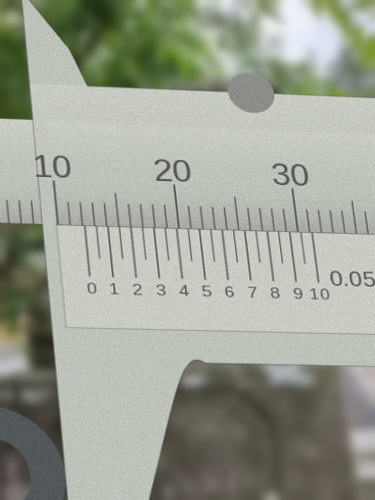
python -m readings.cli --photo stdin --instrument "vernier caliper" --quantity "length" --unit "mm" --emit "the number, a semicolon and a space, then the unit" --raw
12.2; mm
